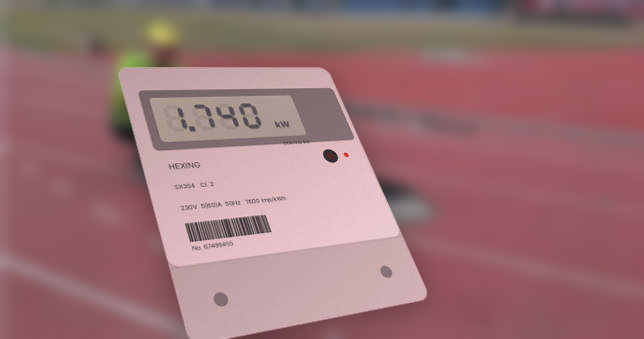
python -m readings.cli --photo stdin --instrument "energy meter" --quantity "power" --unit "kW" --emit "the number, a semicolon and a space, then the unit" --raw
1.740; kW
